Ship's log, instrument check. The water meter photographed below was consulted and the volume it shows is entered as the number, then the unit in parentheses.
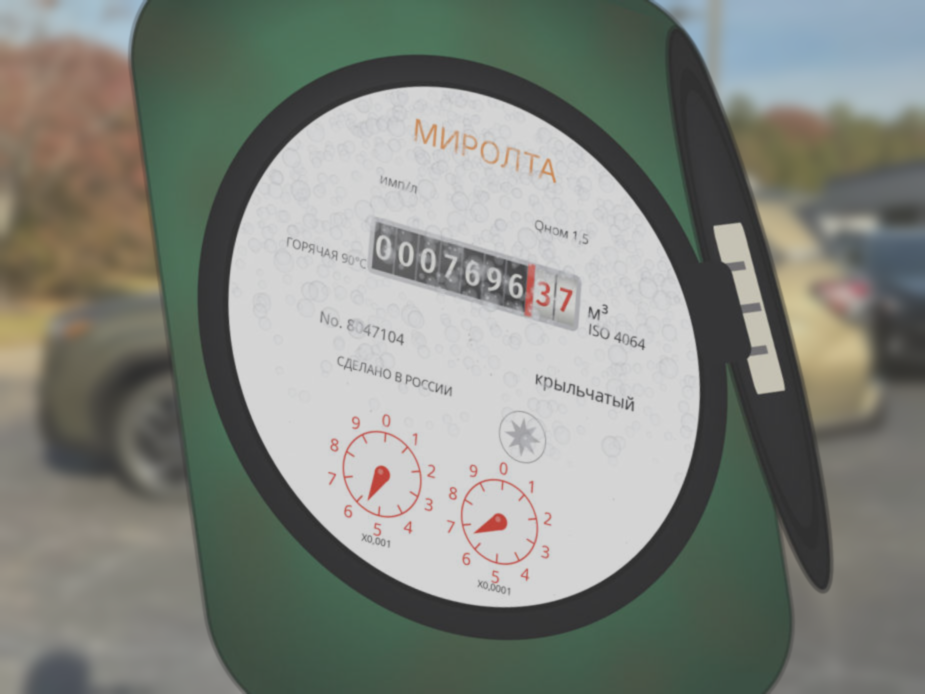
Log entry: 7696.3756 (m³)
